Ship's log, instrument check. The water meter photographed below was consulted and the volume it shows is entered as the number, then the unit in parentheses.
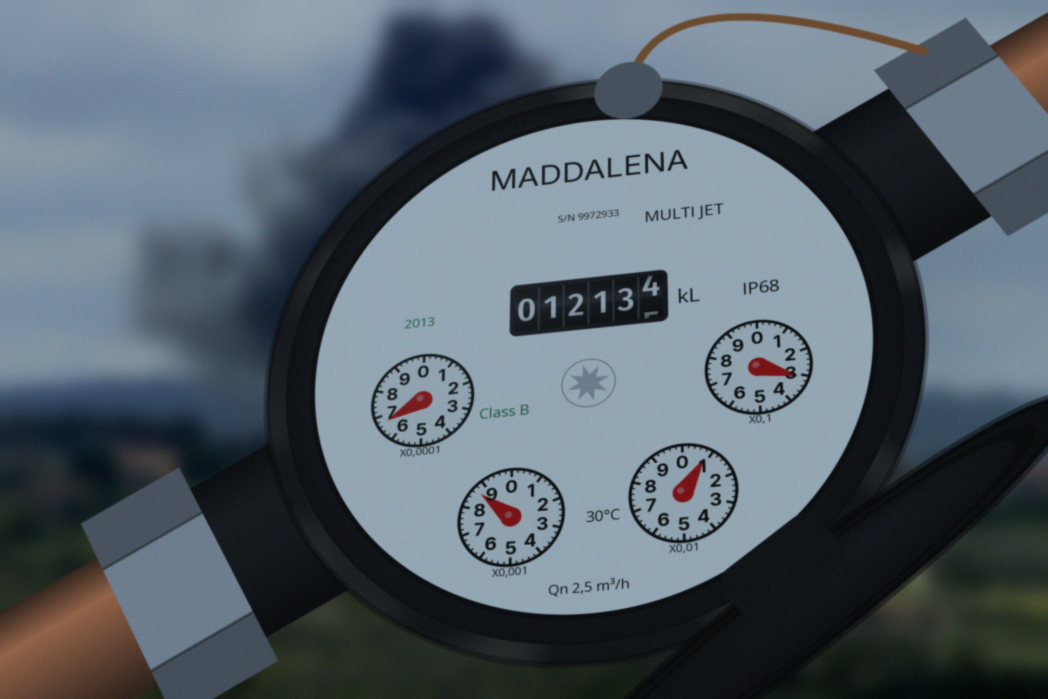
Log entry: 12134.3086 (kL)
